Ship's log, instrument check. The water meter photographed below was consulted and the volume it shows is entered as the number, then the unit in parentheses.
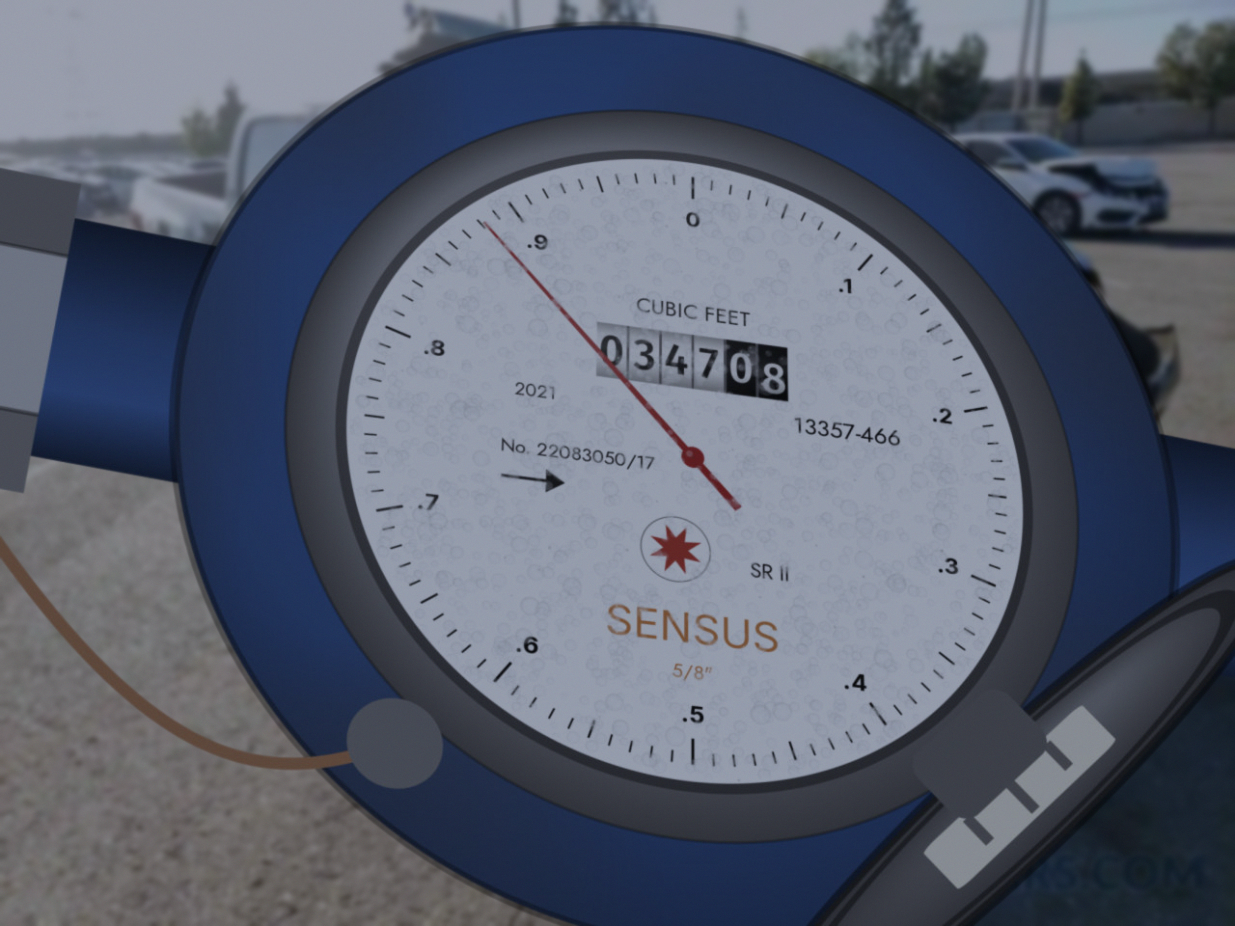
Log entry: 34707.88 (ft³)
